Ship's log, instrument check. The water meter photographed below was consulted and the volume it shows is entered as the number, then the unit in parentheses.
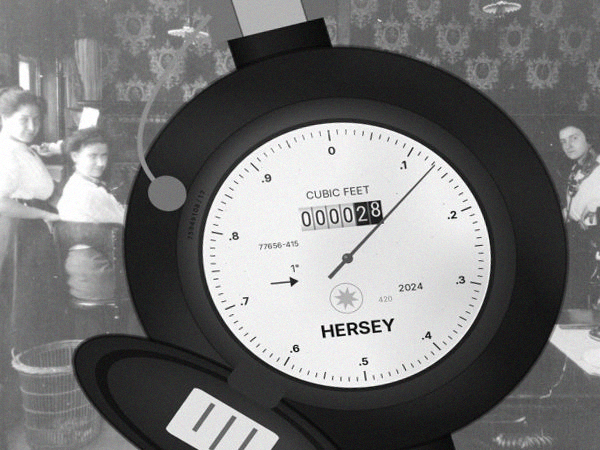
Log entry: 28.13 (ft³)
